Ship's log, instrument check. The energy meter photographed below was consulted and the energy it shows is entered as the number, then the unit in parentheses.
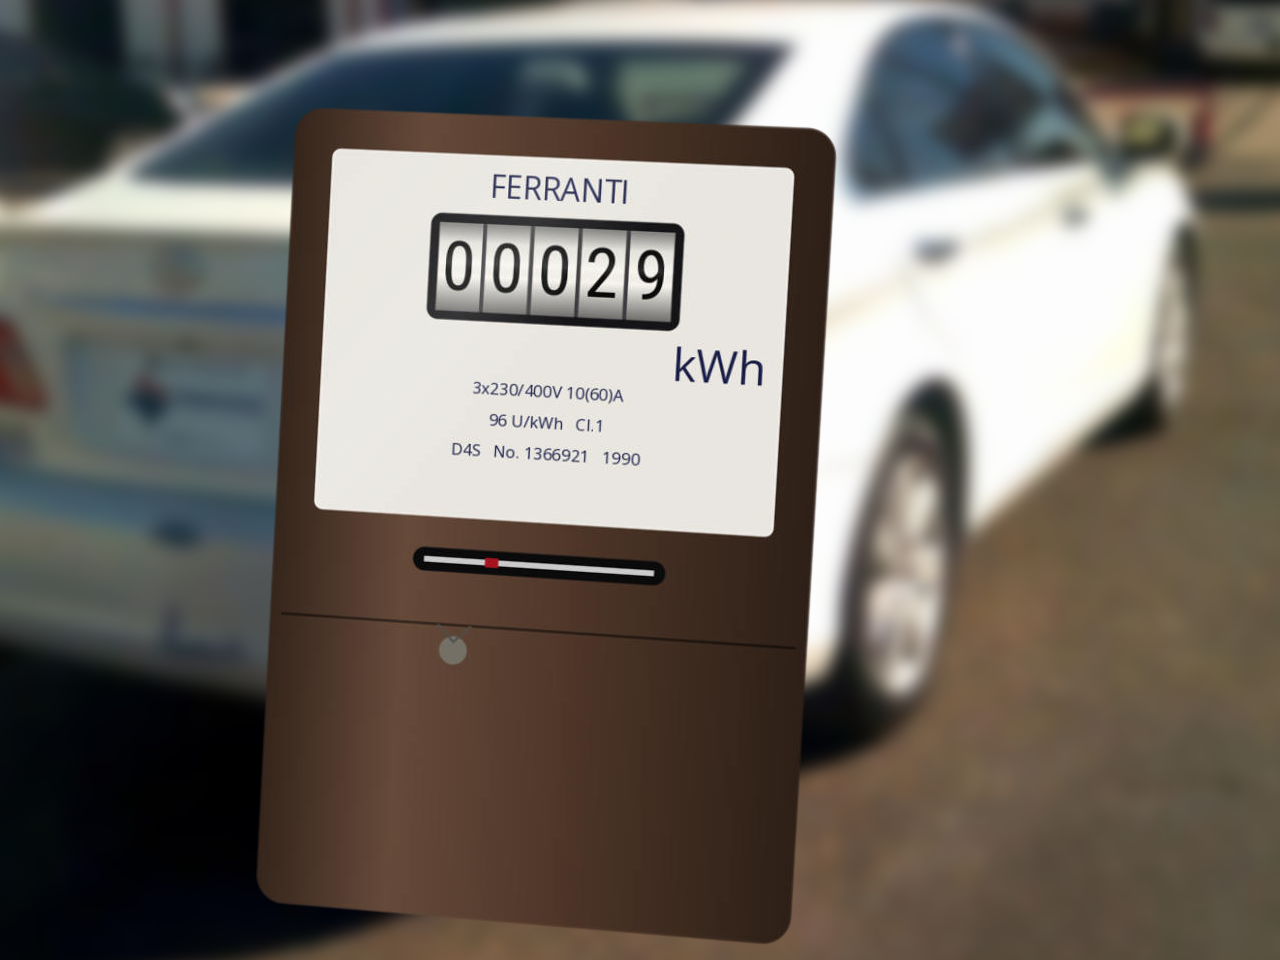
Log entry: 29 (kWh)
